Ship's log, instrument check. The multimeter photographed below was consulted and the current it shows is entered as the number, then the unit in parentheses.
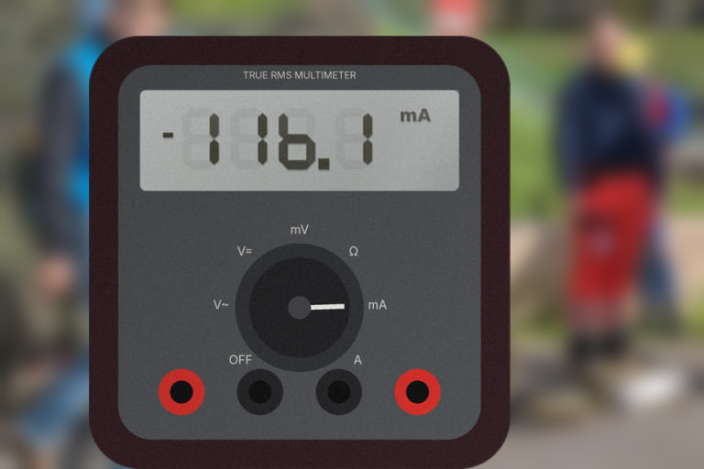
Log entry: -116.1 (mA)
